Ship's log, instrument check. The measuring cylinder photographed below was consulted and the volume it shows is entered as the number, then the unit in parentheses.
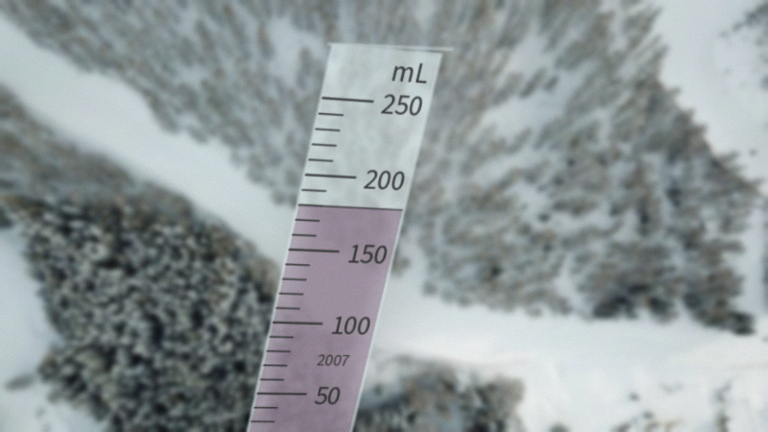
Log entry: 180 (mL)
